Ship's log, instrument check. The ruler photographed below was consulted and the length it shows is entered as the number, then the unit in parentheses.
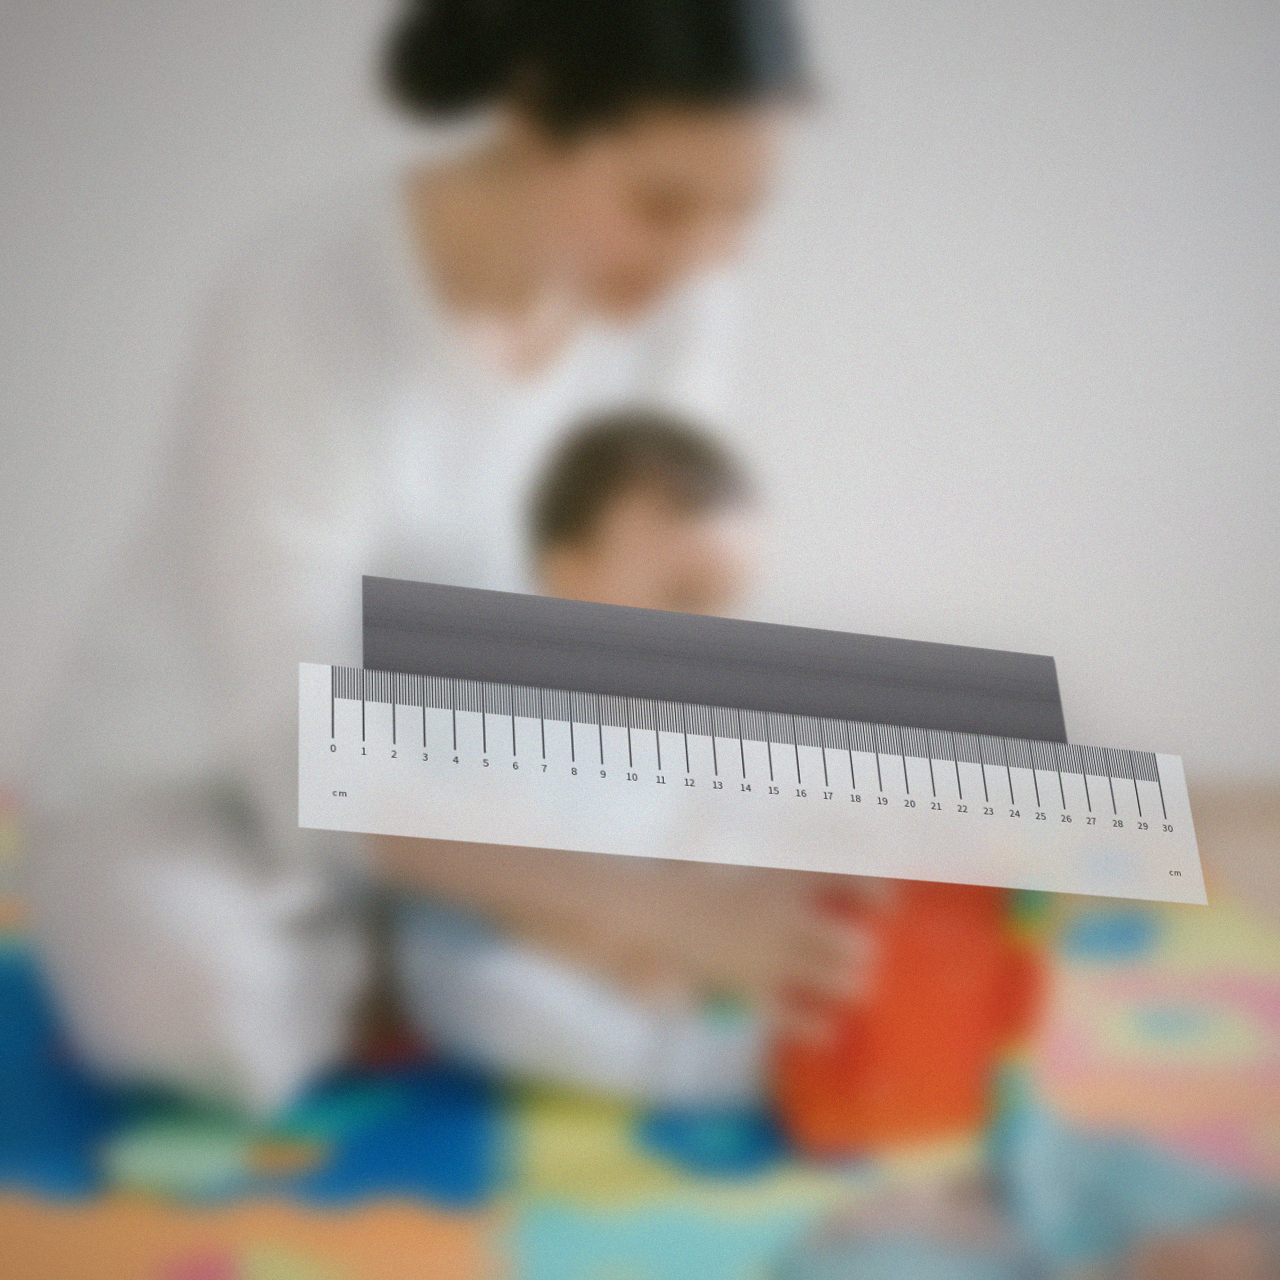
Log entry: 25.5 (cm)
